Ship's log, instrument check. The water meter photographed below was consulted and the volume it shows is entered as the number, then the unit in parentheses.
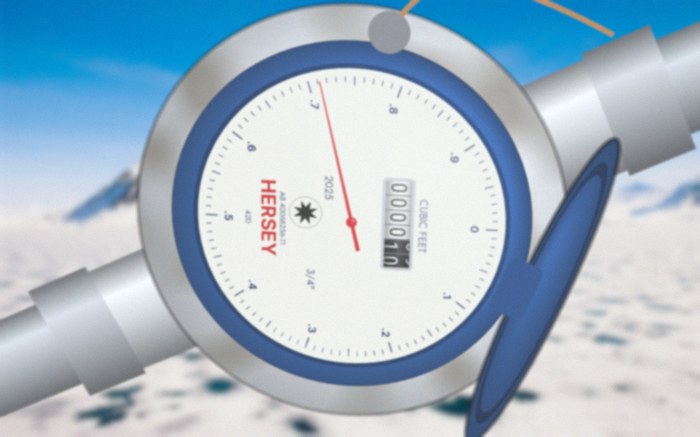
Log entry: 9.71 (ft³)
